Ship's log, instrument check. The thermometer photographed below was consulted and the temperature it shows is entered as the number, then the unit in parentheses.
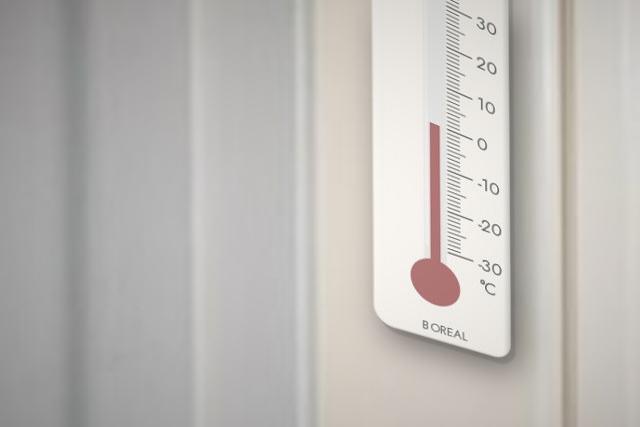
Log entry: 0 (°C)
